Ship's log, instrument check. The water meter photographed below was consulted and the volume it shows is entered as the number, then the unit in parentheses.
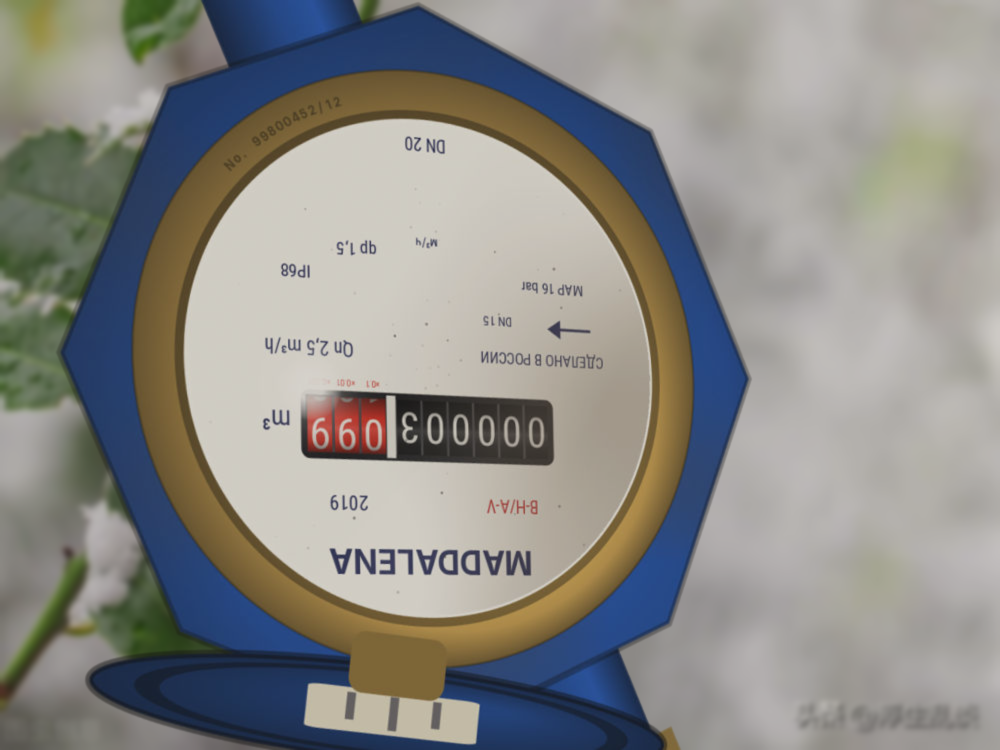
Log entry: 3.099 (m³)
